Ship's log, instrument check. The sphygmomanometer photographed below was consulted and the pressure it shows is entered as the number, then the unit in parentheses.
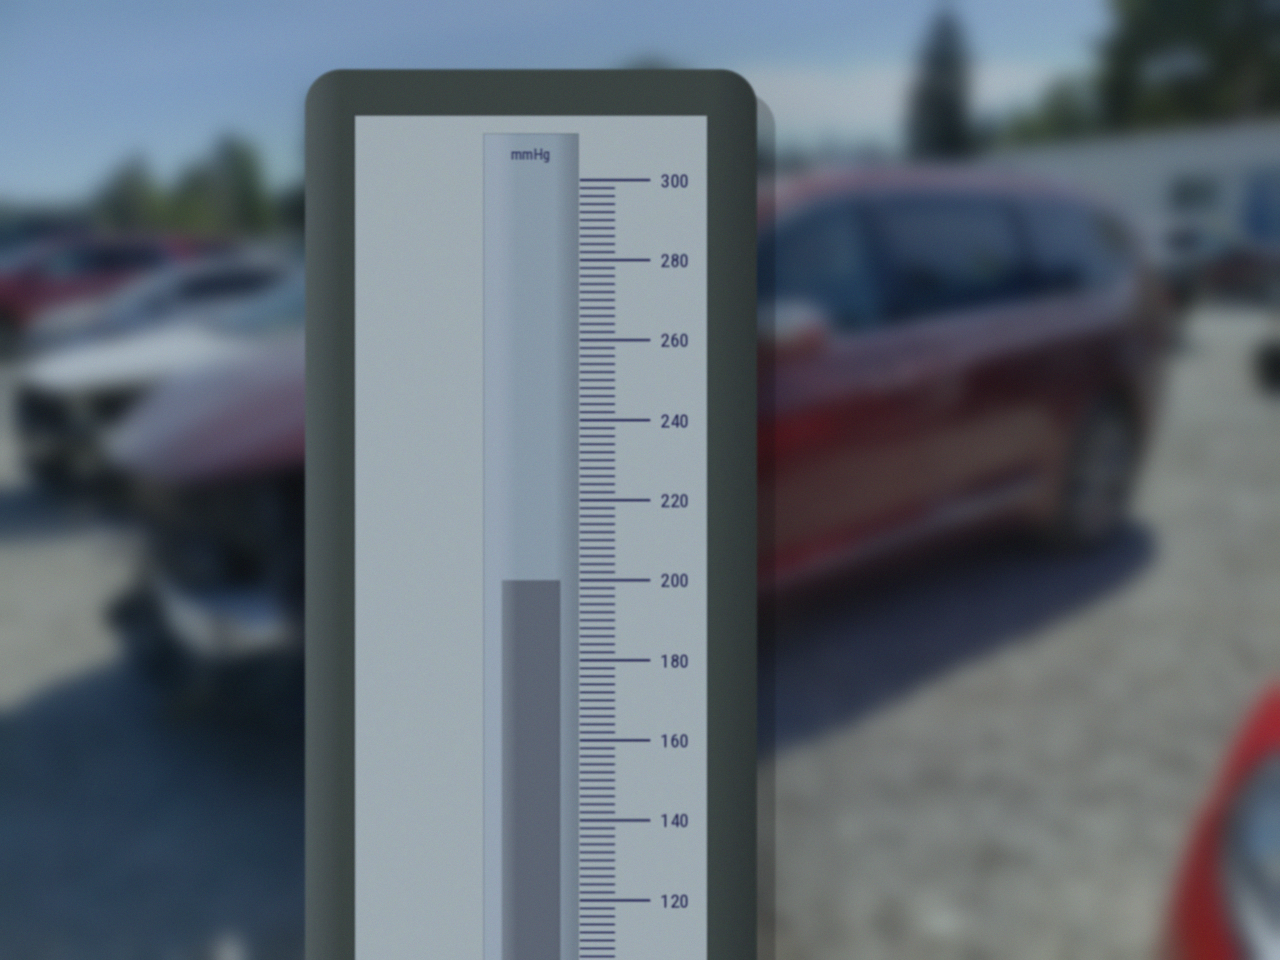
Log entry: 200 (mmHg)
